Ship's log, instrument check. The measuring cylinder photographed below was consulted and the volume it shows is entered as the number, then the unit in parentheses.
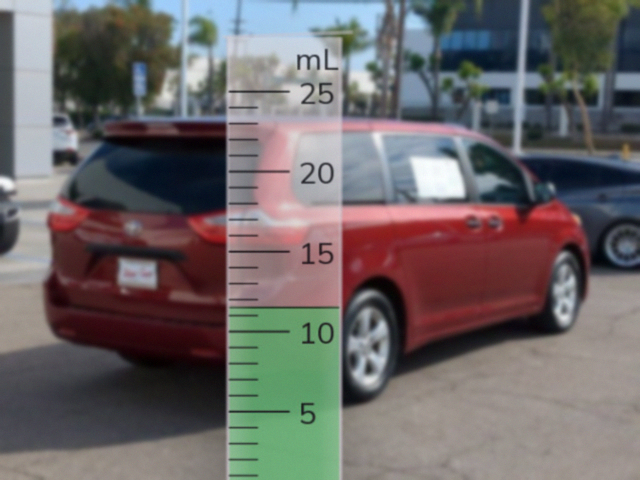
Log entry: 11.5 (mL)
